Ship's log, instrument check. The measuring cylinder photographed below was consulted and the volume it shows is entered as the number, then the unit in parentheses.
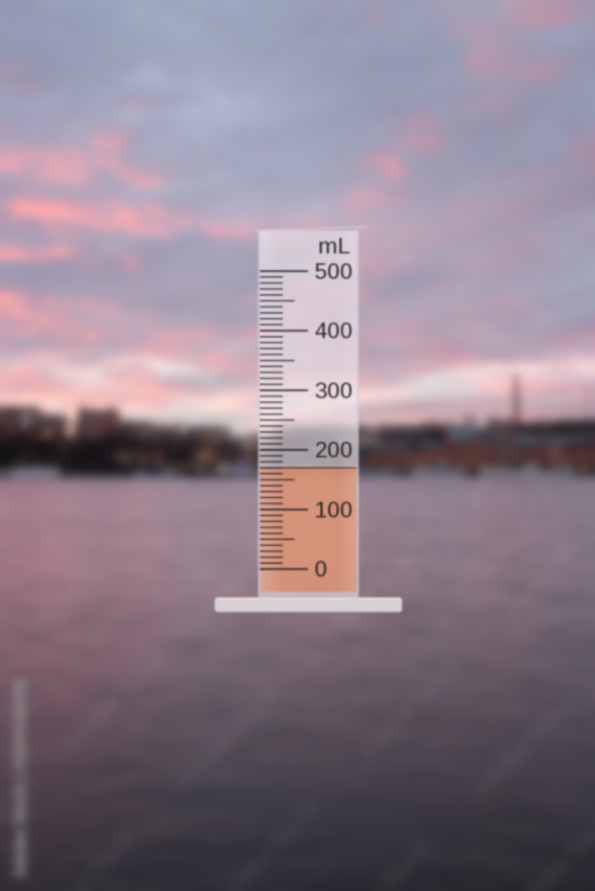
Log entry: 170 (mL)
